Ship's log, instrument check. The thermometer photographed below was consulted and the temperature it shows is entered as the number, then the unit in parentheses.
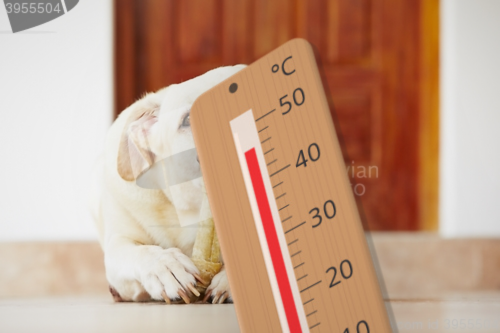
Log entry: 46 (°C)
